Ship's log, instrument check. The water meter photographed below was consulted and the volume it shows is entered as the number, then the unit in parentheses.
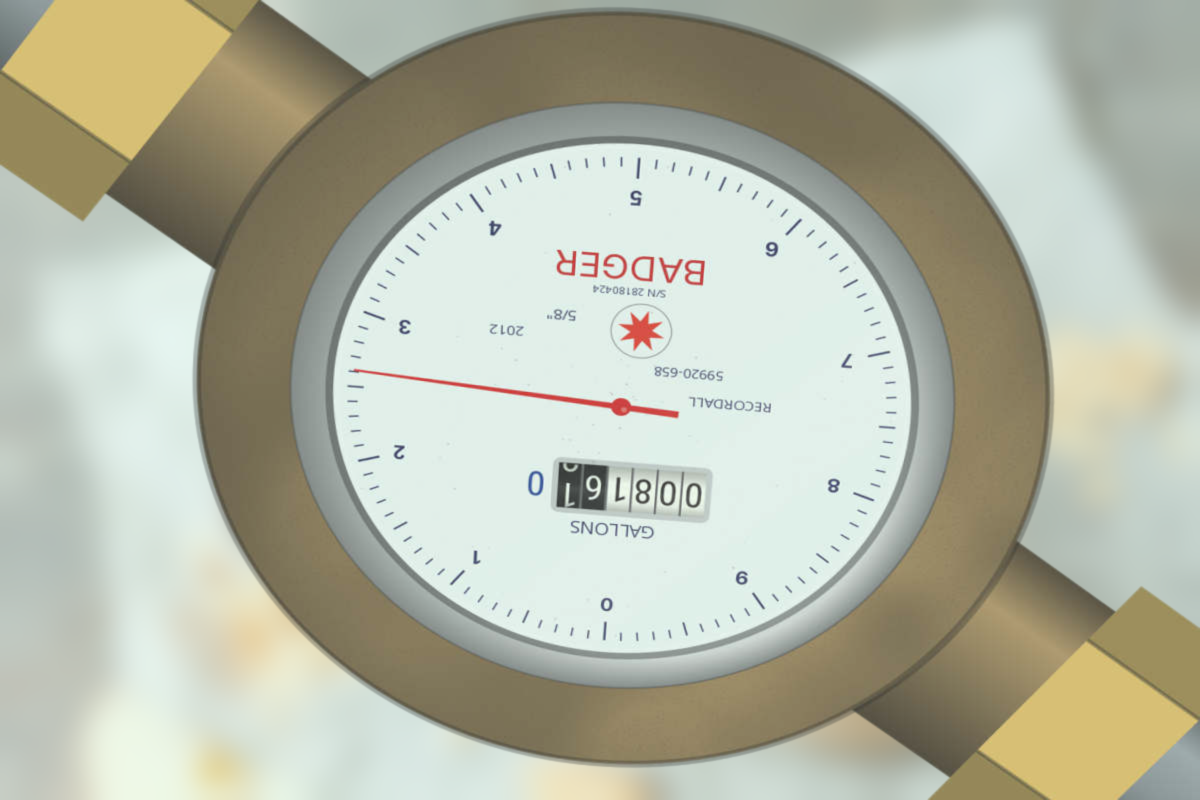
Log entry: 81612.6 (gal)
